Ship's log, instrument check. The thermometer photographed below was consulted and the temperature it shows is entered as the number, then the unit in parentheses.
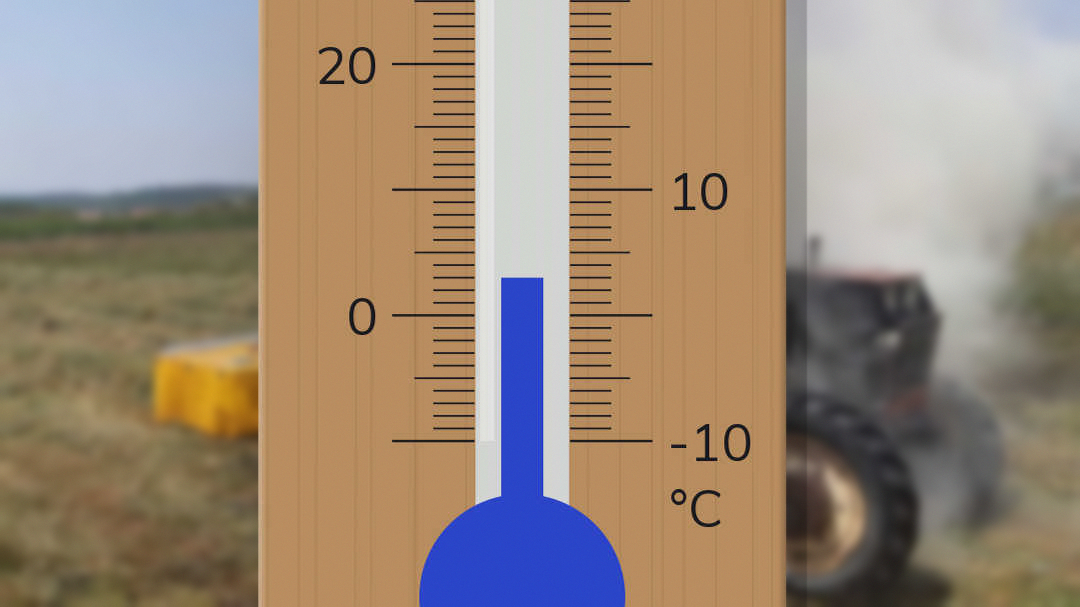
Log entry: 3 (°C)
